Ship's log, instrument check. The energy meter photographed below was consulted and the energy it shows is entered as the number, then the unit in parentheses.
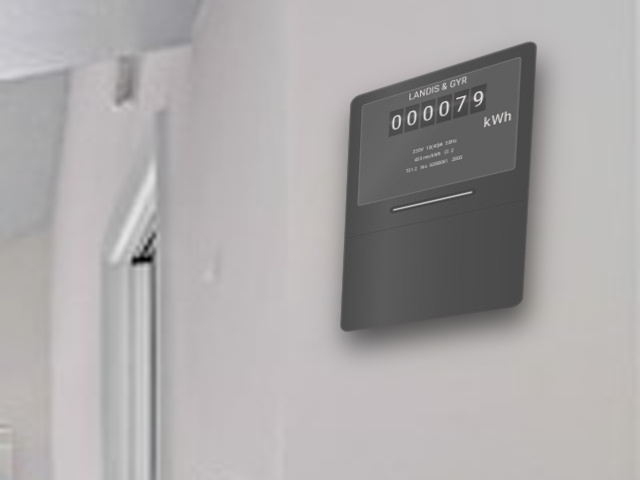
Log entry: 79 (kWh)
